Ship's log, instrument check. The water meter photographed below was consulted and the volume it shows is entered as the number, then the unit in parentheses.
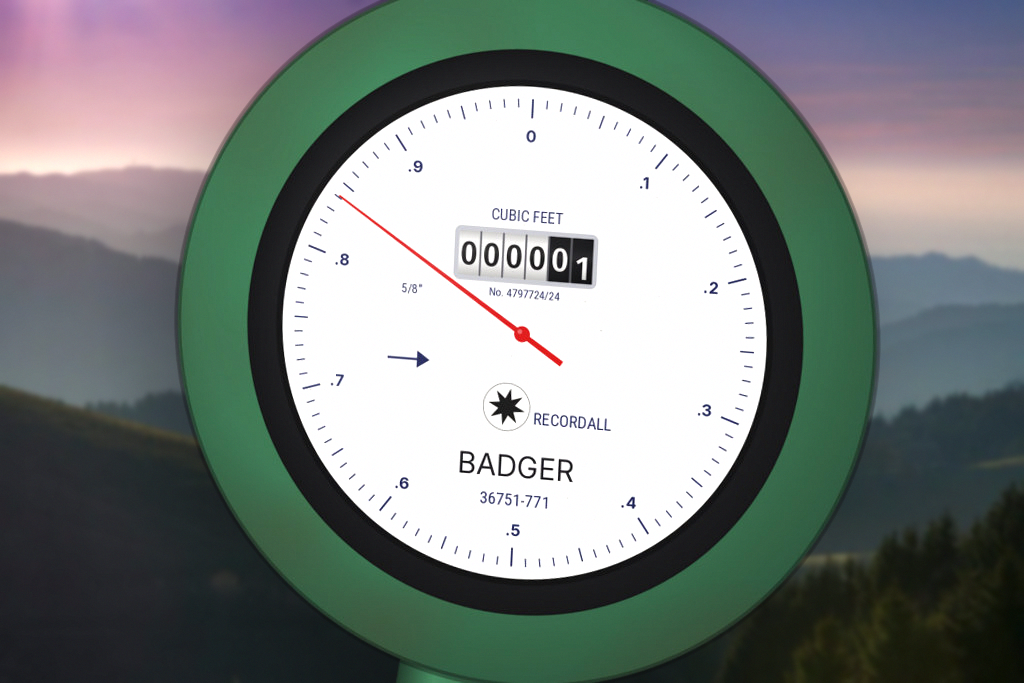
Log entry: 0.84 (ft³)
